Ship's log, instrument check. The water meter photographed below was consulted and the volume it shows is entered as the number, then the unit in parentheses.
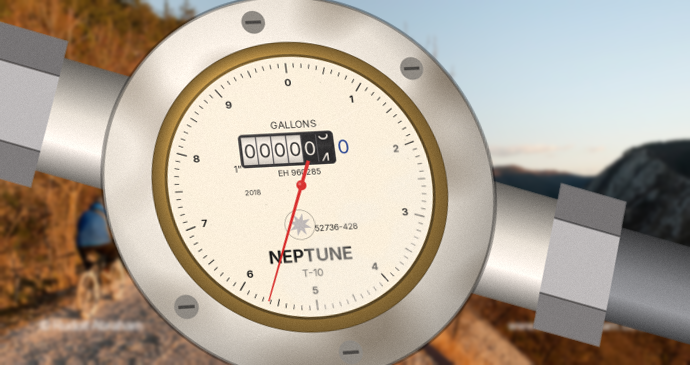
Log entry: 35.6 (gal)
